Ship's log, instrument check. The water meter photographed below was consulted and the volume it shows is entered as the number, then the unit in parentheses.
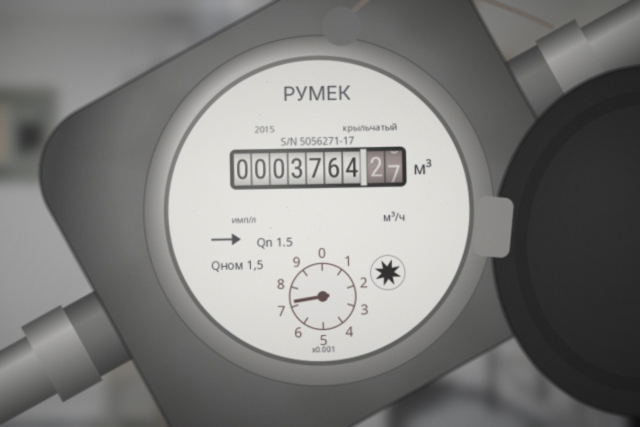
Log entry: 3764.267 (m³)
